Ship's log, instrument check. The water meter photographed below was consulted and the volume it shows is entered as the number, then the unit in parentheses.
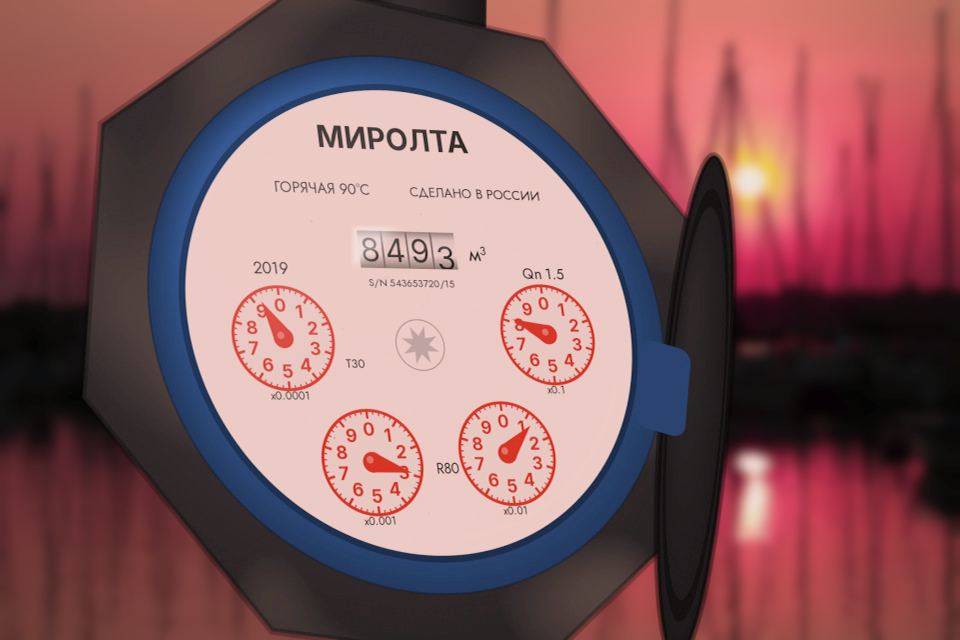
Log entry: 8492.8129 (m³)
